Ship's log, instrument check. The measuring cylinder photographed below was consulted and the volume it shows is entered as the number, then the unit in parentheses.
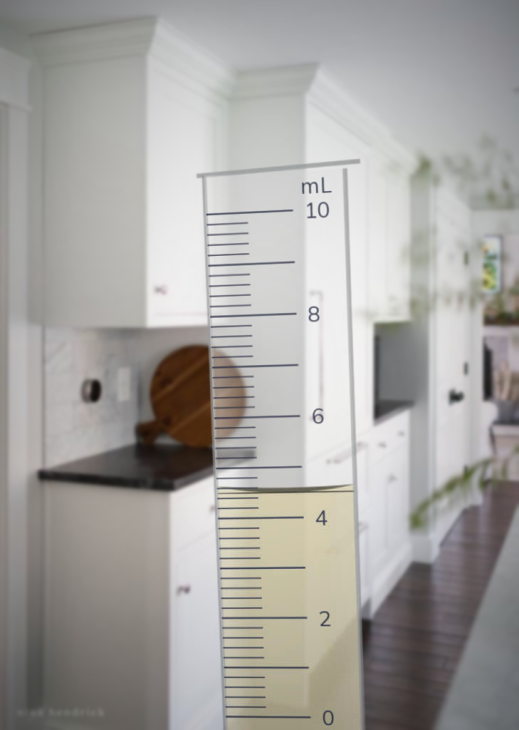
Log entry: 4.5 (mL)
